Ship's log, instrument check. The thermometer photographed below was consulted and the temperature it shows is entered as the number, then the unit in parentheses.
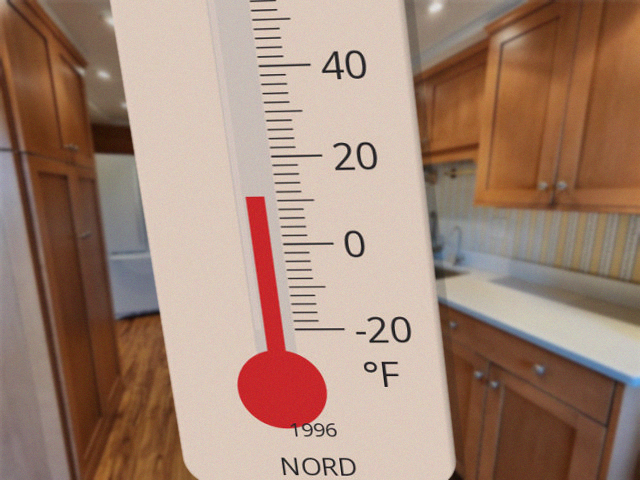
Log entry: 11 (°F)
